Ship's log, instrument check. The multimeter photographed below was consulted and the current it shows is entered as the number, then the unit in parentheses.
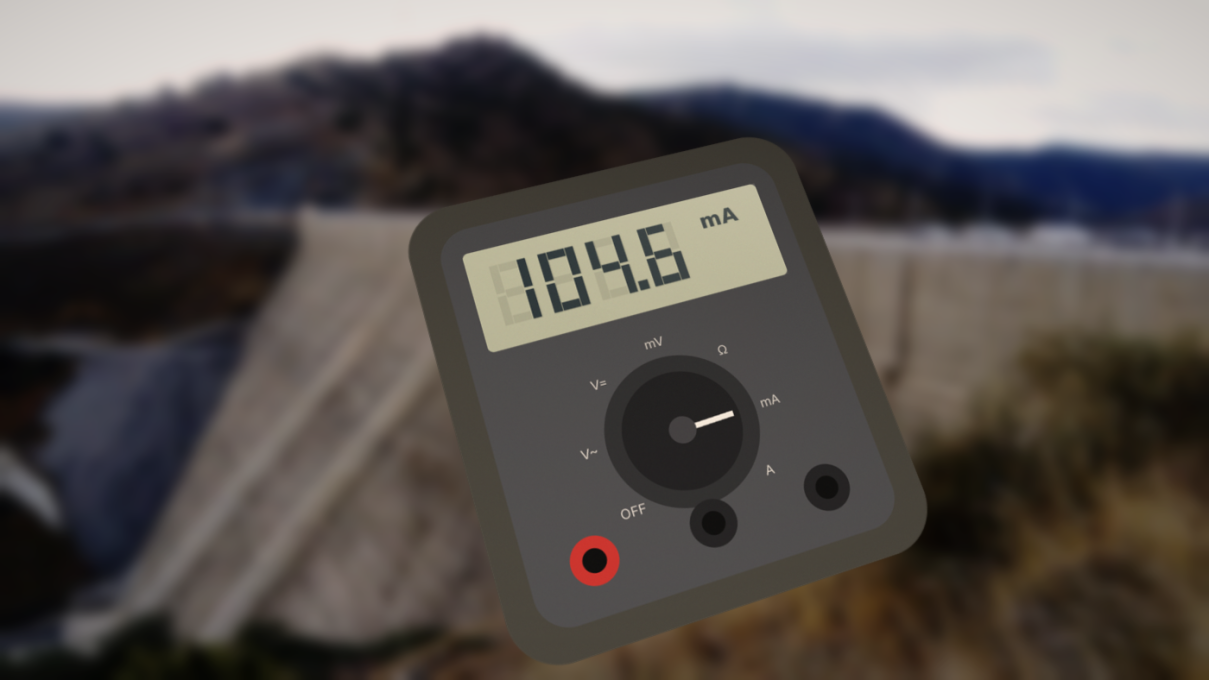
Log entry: 104.6 (mA)
